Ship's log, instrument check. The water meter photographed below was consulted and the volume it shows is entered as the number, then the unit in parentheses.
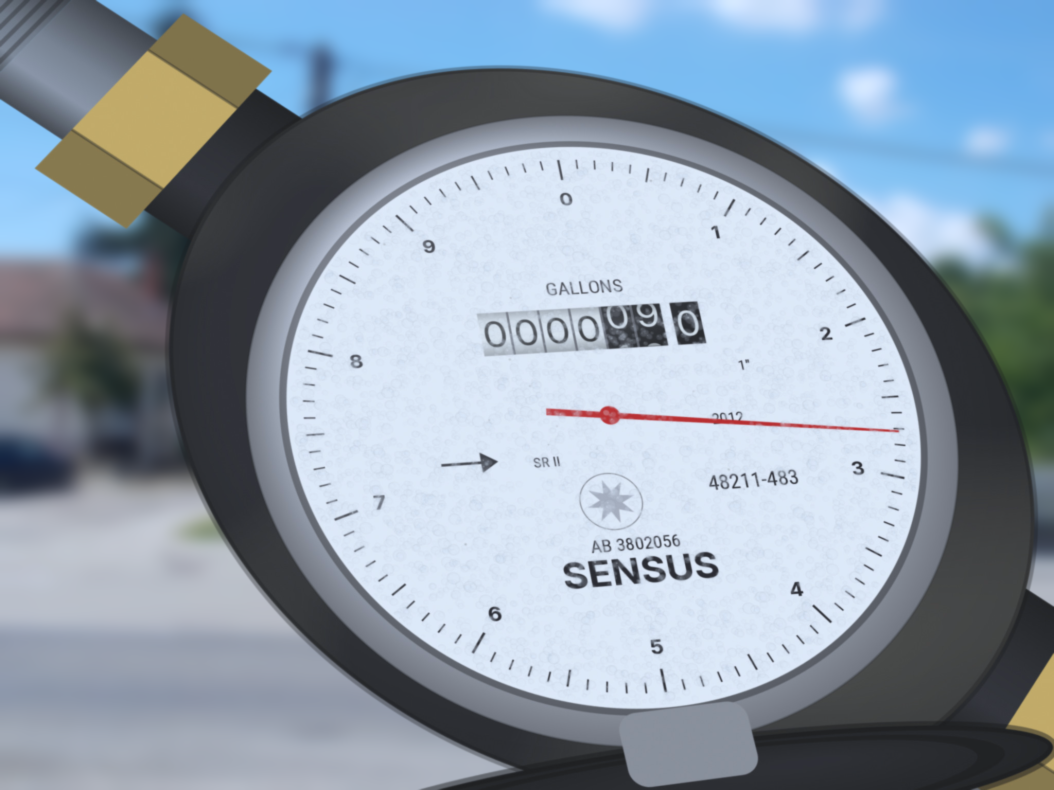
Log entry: 92.7 (gal)
